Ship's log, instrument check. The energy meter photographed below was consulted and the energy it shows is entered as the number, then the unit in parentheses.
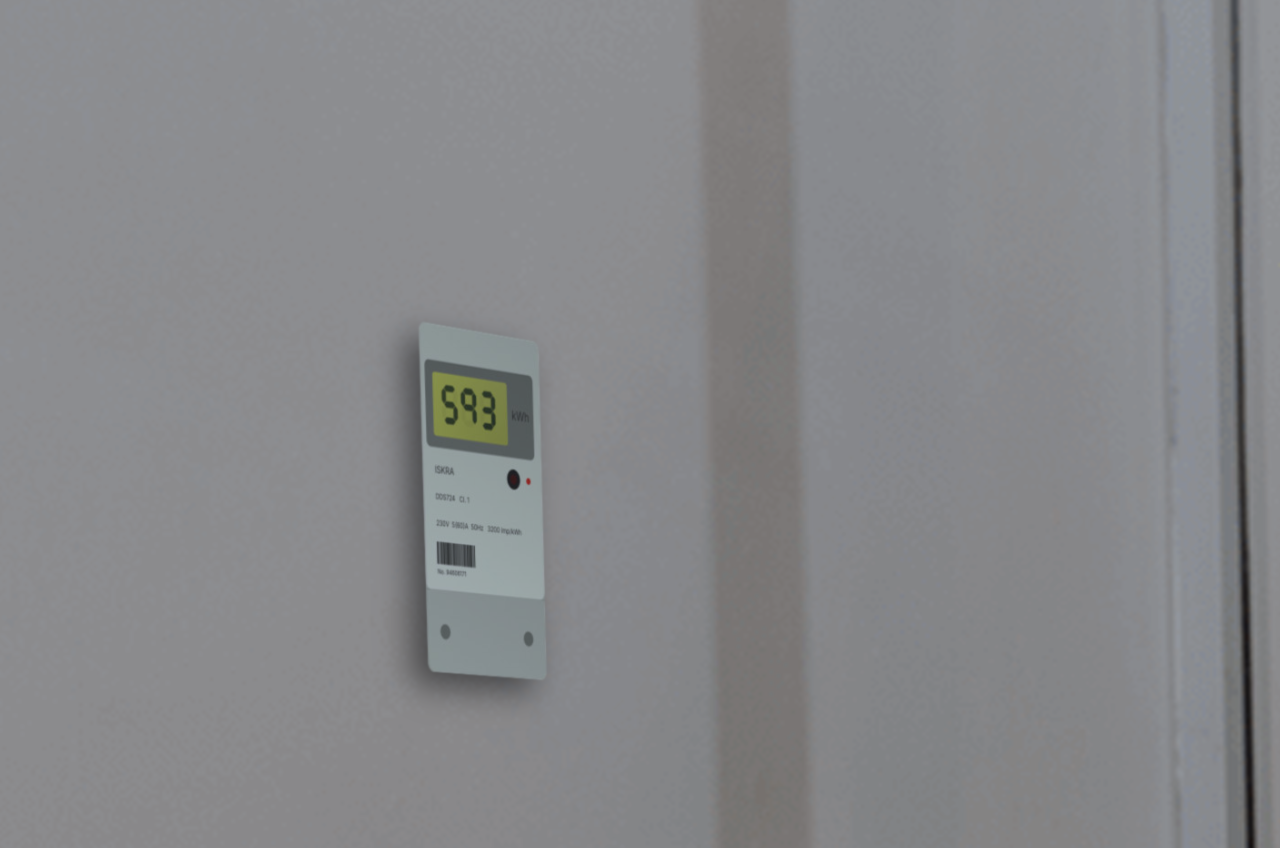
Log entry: 593 (kWh)
